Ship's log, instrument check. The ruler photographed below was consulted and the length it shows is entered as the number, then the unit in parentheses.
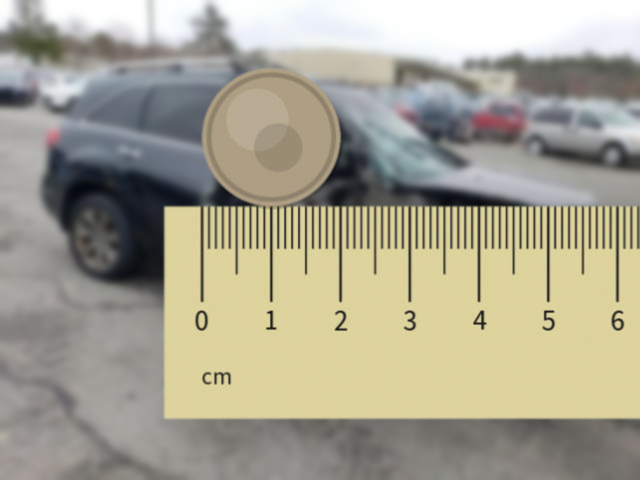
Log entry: 2 (cm)
